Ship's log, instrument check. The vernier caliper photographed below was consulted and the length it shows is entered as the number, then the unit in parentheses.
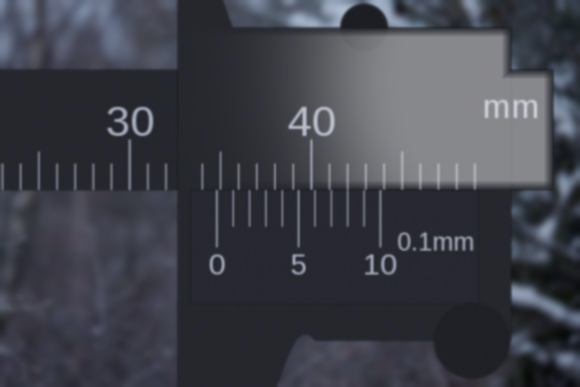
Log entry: 34.8 (mm)
